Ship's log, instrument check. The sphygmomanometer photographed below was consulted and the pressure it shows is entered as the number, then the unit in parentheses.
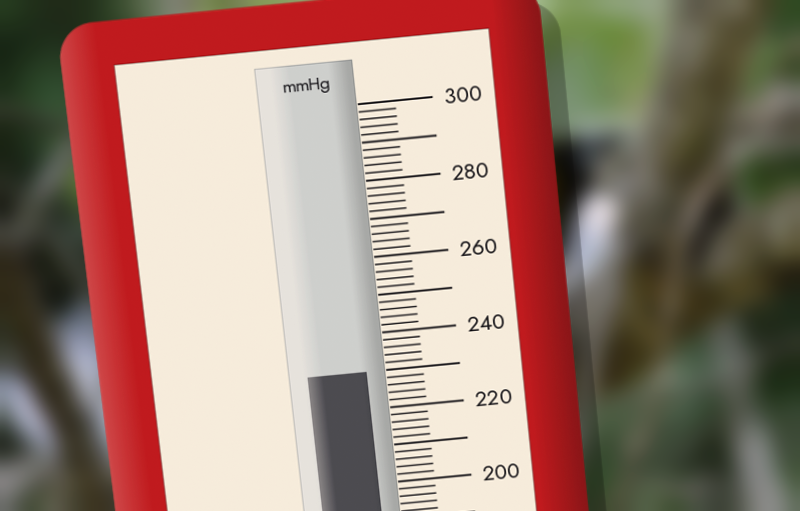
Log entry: 230 (mmHg)
